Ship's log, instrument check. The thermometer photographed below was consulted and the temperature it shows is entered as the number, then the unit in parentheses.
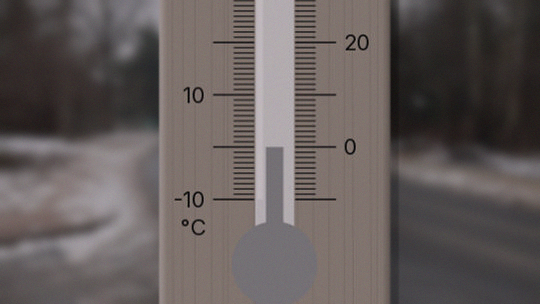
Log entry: 0 (°C)
